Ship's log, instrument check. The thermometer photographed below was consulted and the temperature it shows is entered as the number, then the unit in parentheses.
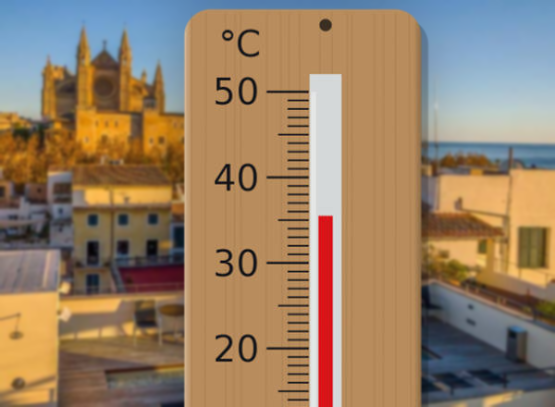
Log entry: 35.5 (°C)
